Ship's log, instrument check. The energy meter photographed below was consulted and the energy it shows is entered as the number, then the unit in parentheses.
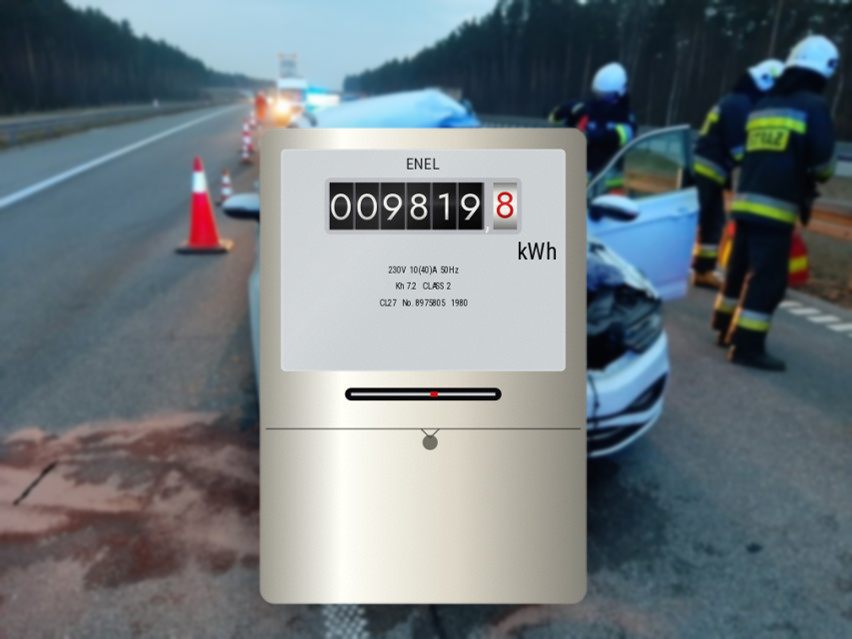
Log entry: 9819.8 (kWh)
